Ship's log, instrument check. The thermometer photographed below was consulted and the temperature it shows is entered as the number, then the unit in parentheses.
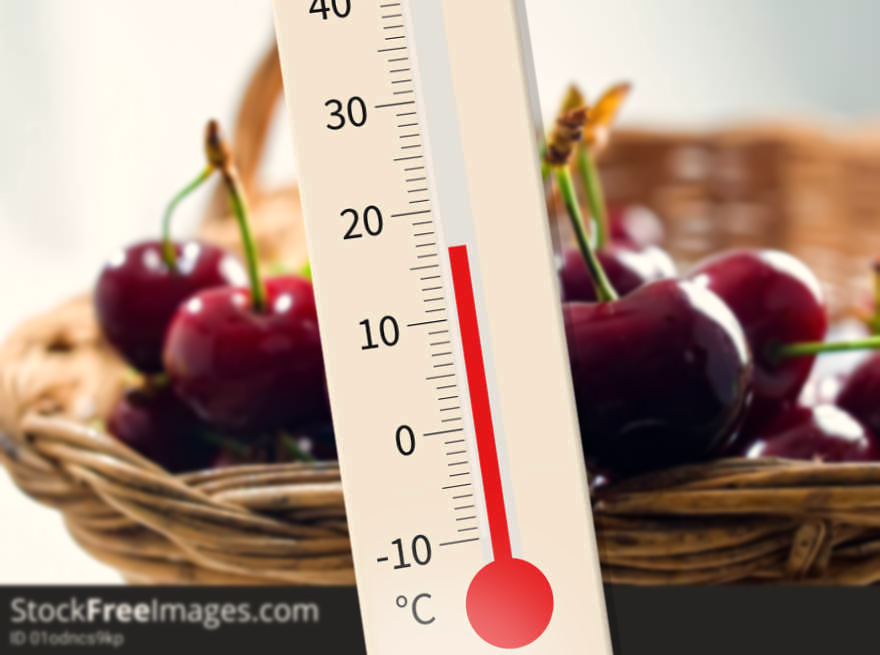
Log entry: 16.5 (°C)
